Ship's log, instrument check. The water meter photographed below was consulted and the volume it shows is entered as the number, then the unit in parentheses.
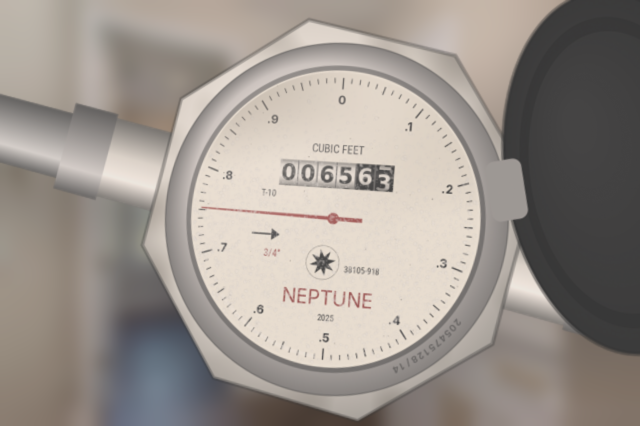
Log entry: 6562.75 (ft³)
